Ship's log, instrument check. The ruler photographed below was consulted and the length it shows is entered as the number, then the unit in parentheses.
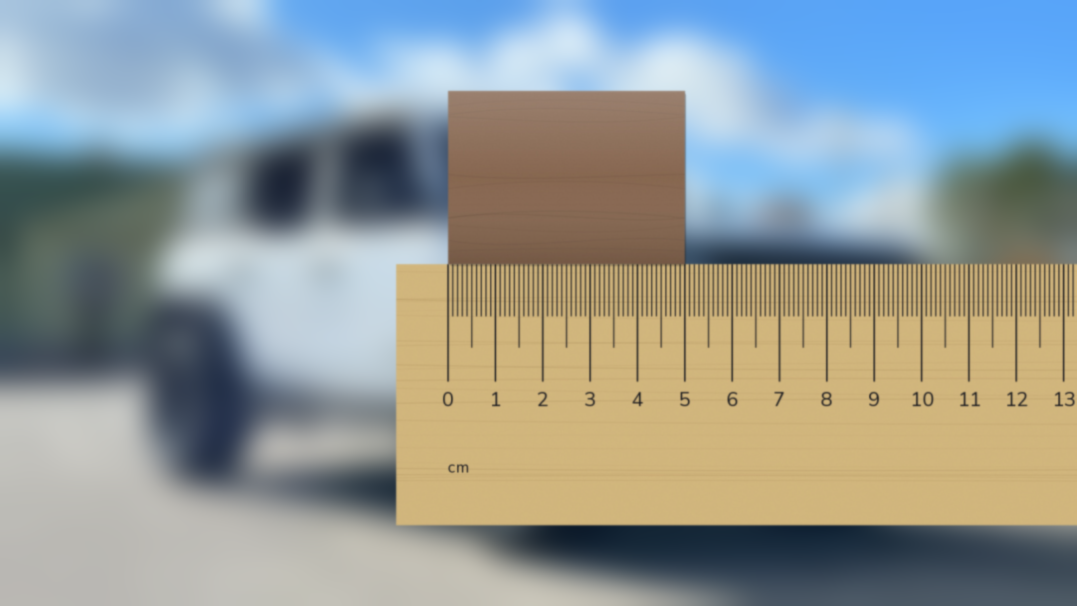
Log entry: 5 (cm)
